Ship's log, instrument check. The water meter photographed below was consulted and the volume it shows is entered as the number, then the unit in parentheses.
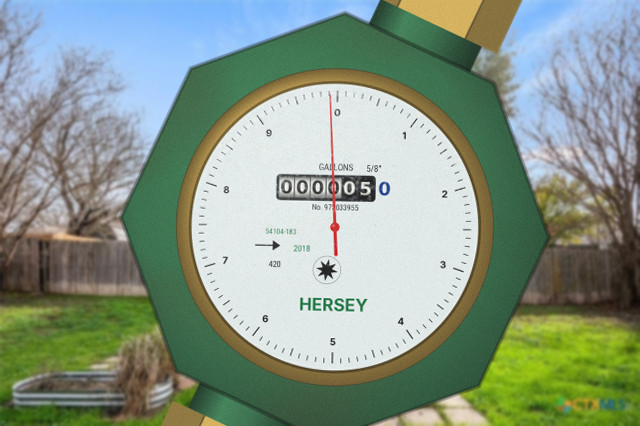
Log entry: 49.9 (gal)
